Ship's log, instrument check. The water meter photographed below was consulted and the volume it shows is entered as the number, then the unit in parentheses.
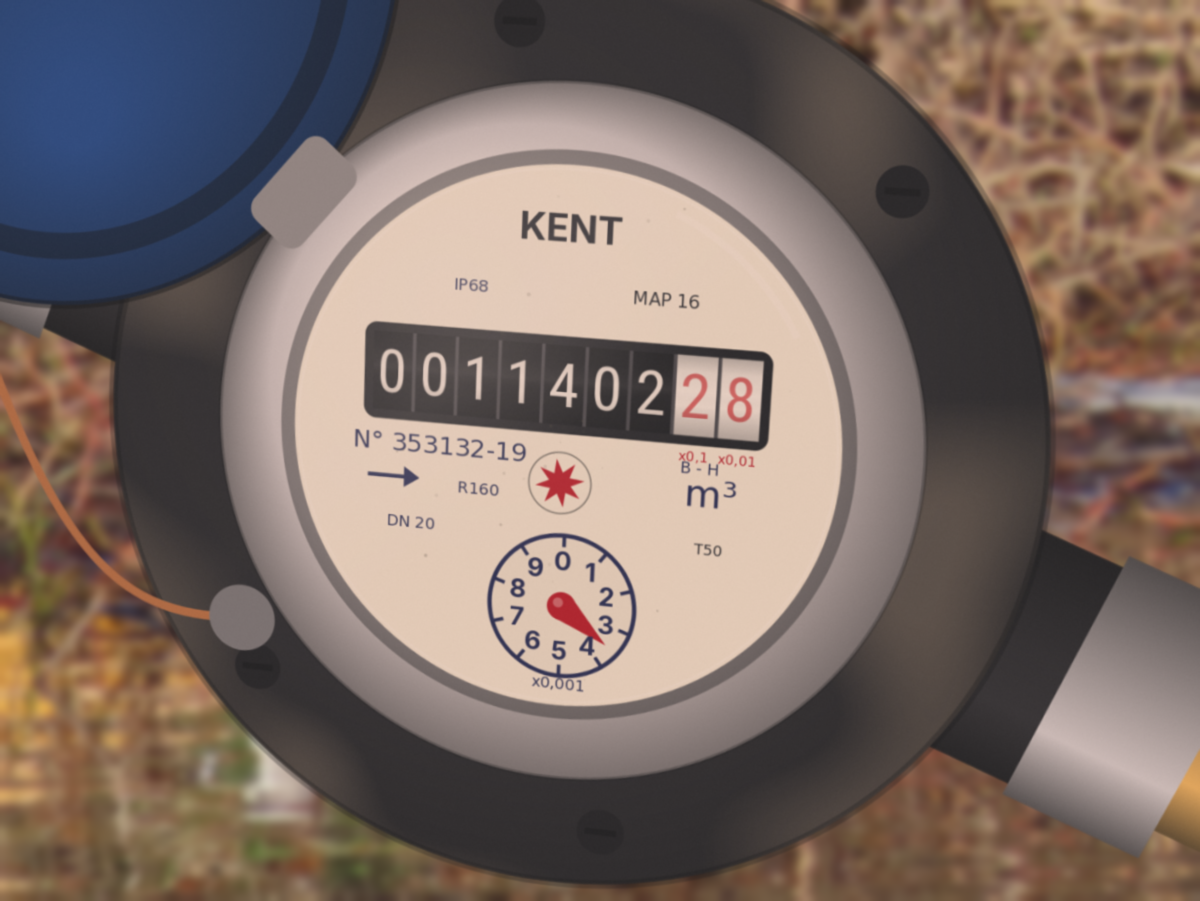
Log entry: 11402.283 (m³)
